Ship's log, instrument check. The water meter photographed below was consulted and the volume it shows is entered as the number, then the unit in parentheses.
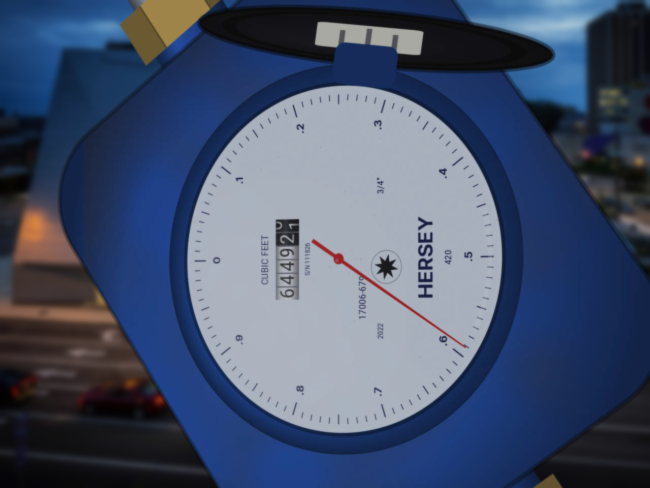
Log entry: 644920.59 (ft³)
